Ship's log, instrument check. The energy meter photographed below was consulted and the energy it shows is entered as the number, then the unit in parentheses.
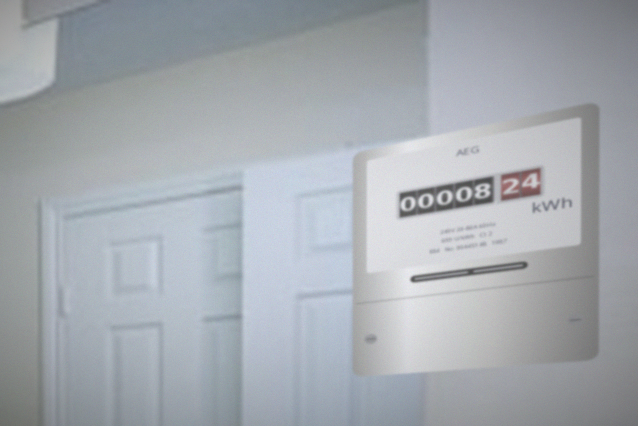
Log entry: 8.24 (kWh)
